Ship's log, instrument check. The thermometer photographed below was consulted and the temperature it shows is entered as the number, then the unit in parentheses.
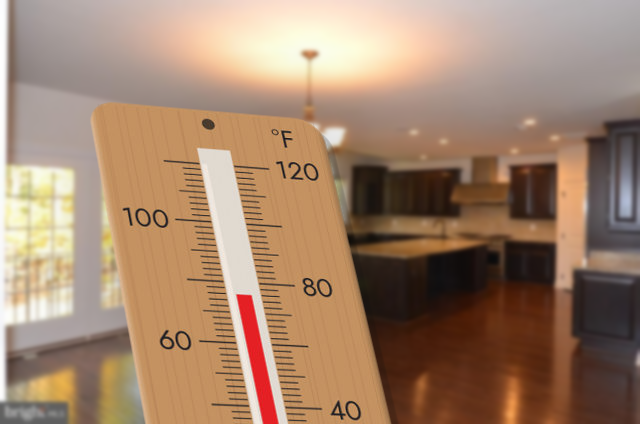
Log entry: 76 (°F)
